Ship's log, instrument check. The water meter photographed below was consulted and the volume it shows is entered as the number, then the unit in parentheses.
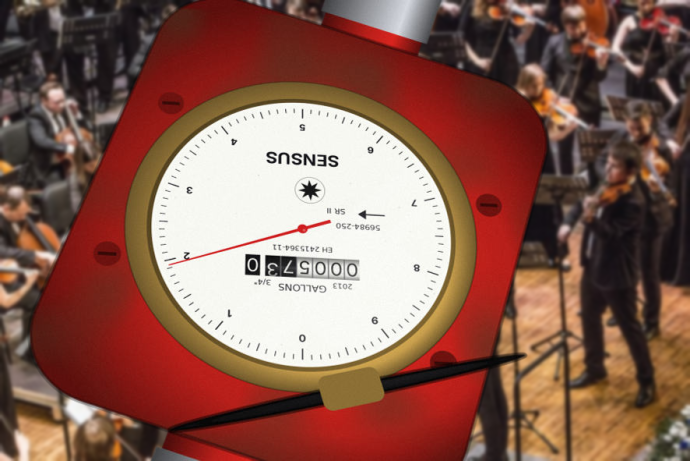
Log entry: 5731.9 (gal)
